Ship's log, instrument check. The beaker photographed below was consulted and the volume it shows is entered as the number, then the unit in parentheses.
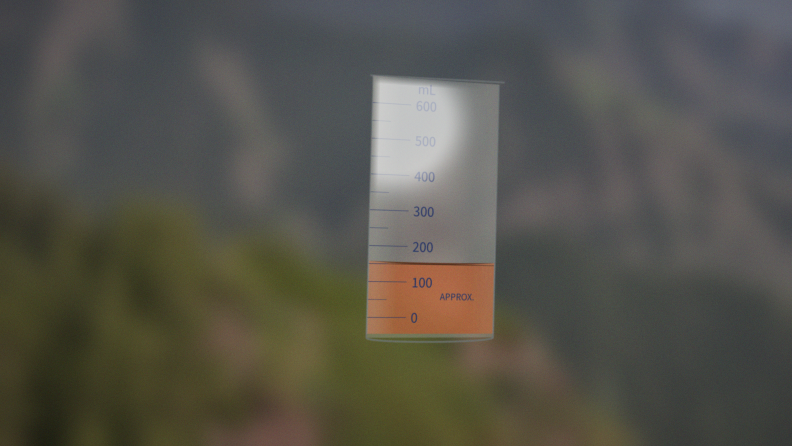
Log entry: 150 (mL)
